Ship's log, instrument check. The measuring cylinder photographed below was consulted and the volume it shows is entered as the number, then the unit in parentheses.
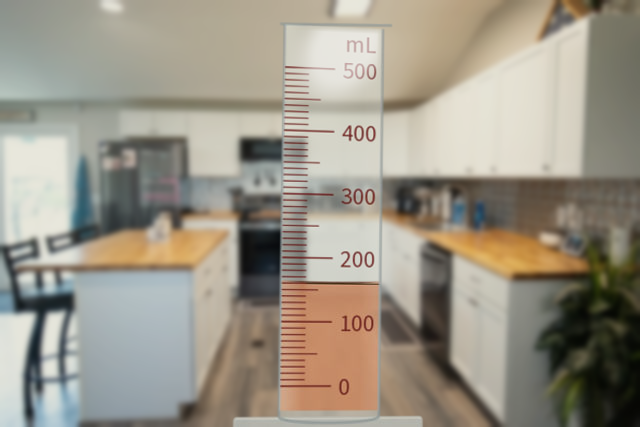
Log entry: 160 (mL)
